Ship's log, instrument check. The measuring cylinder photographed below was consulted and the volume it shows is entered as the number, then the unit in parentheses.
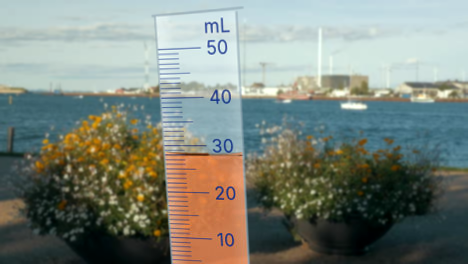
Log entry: 28 (mL)
